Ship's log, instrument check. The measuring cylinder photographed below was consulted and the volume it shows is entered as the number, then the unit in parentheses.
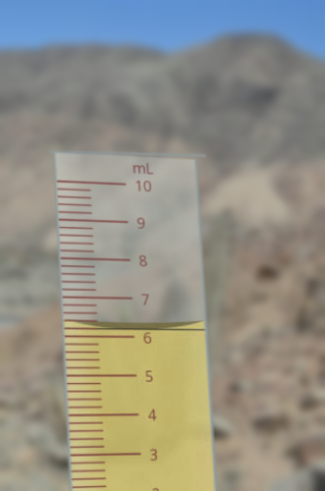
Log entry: 6.2 (mL)
